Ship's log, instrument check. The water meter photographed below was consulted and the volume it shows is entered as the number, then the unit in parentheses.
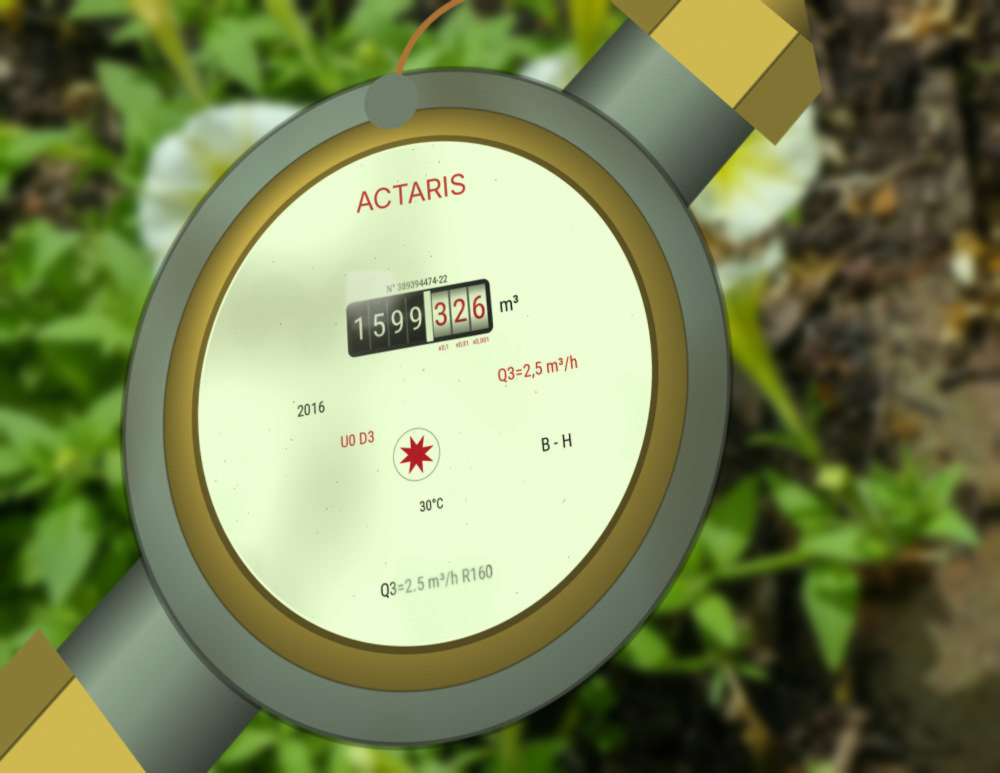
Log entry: 1599.326 (m³)
